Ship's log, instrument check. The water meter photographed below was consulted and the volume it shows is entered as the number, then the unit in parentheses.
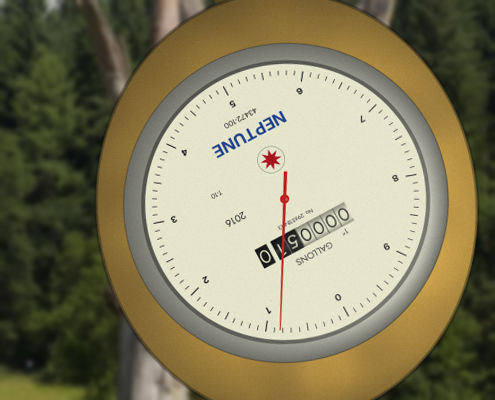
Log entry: 510.8 (gal)
